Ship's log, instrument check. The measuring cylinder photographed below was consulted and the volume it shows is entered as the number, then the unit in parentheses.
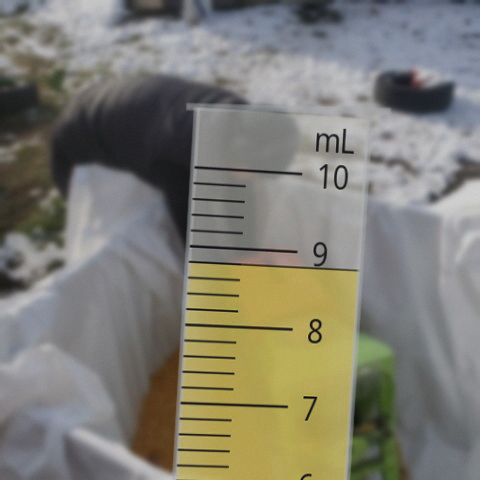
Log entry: 8.8 (mL)
